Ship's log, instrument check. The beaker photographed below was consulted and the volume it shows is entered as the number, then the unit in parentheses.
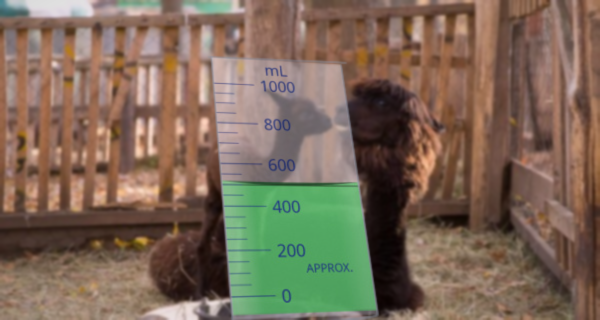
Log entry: 500 (mL)
